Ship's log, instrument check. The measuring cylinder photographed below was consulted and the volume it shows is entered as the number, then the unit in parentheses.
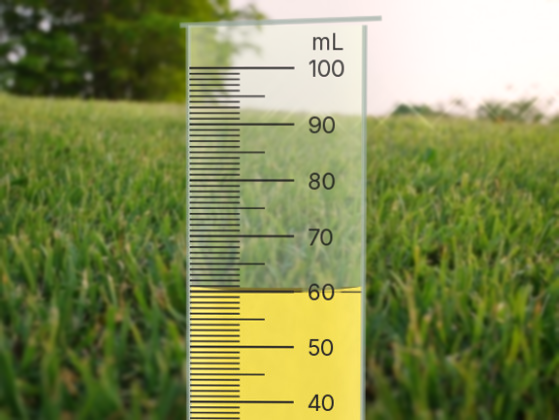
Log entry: 60 (mL)
